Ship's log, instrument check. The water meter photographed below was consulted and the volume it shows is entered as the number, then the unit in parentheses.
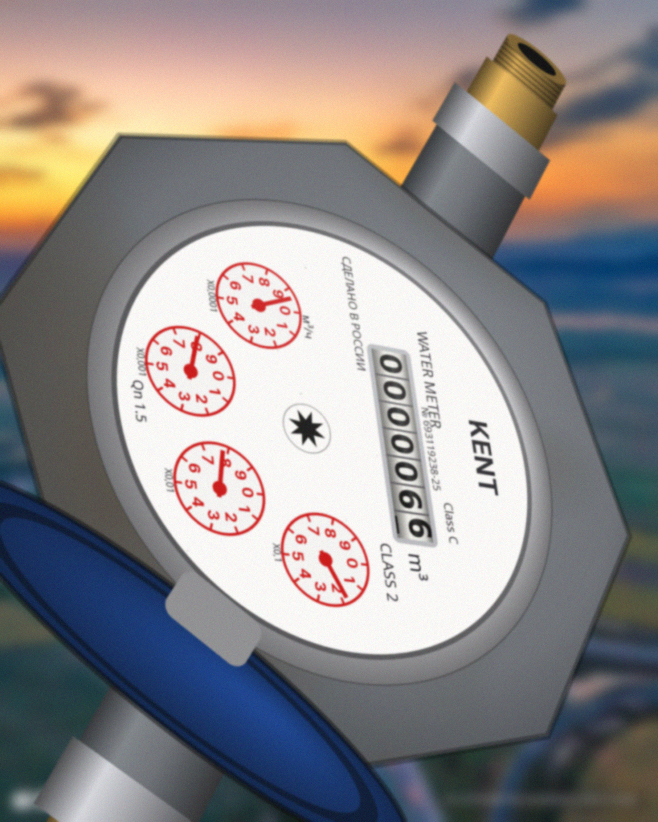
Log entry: 66.1779 (m³)
